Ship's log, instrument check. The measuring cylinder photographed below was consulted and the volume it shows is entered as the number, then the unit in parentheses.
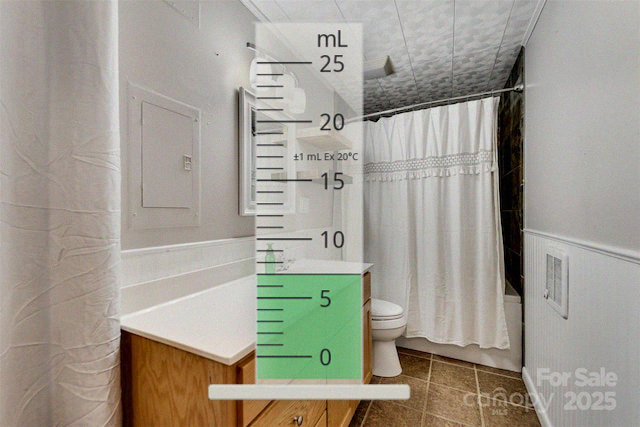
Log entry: 7 (mL)
